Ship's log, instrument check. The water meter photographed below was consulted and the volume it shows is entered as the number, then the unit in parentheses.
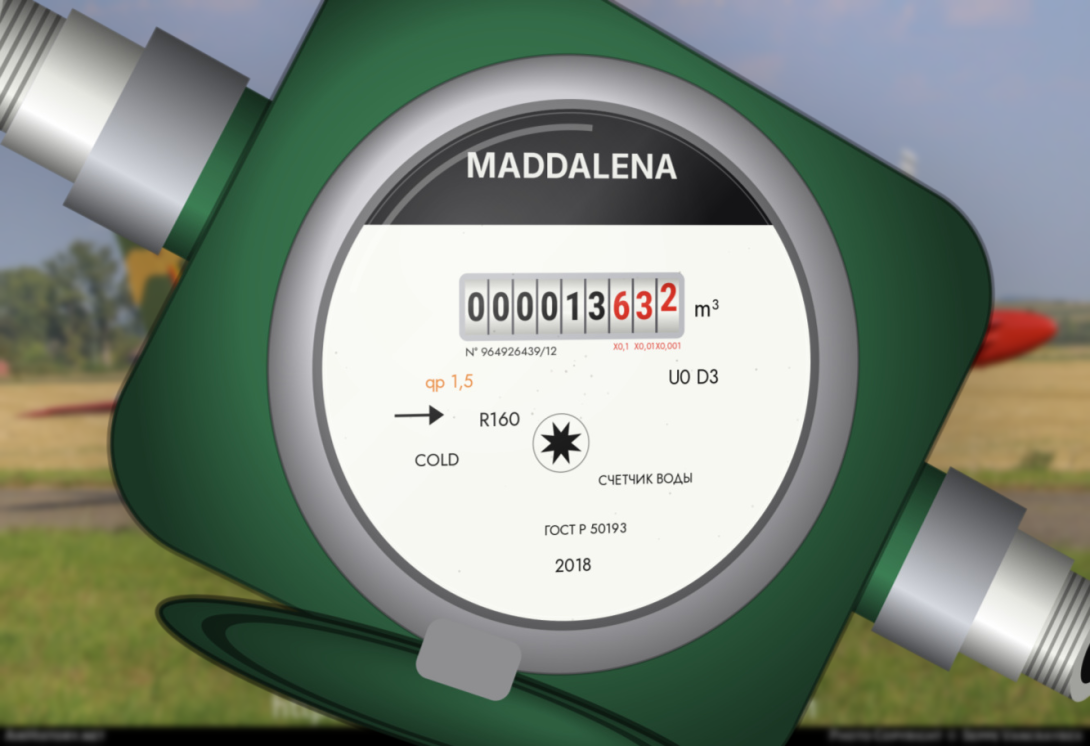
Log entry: 13.632 (m³)
